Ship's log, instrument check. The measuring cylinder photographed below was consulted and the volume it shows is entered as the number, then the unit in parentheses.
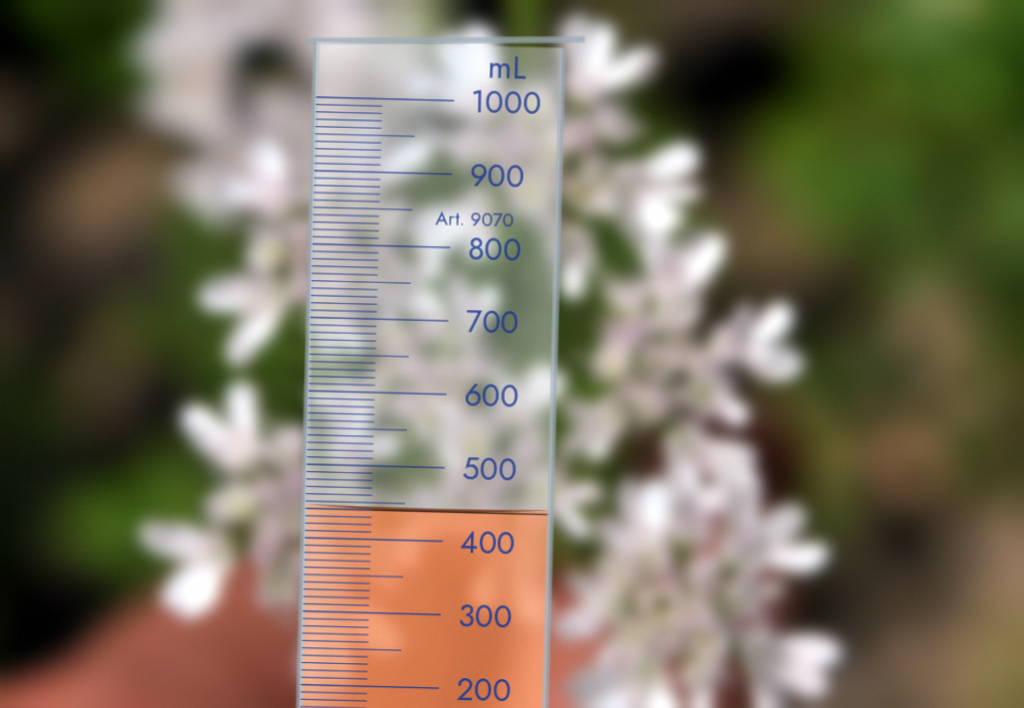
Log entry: 440 (mL)
